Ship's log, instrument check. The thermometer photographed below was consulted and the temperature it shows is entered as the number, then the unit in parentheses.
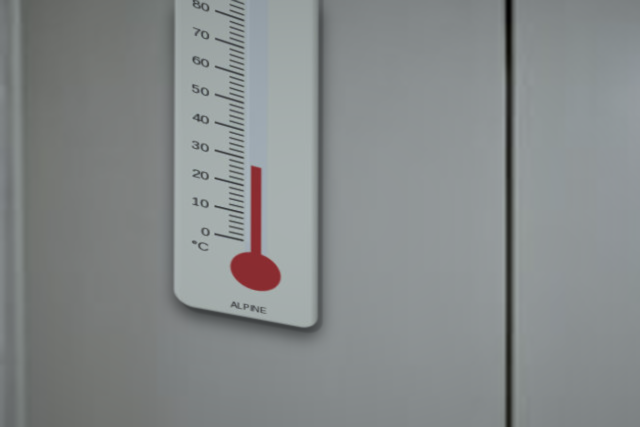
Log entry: 28 (°C)
